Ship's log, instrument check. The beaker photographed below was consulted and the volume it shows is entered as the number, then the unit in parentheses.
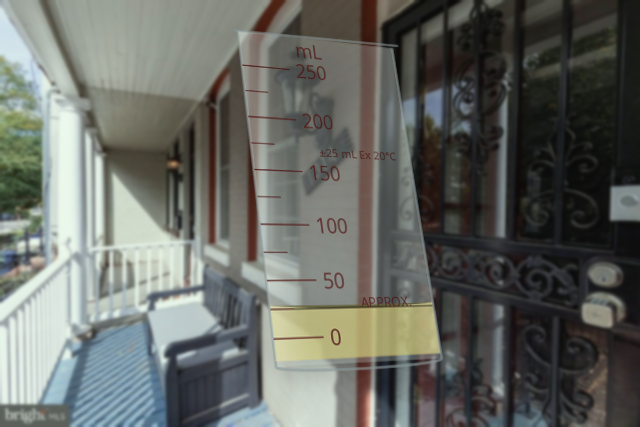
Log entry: 25 (mL)
